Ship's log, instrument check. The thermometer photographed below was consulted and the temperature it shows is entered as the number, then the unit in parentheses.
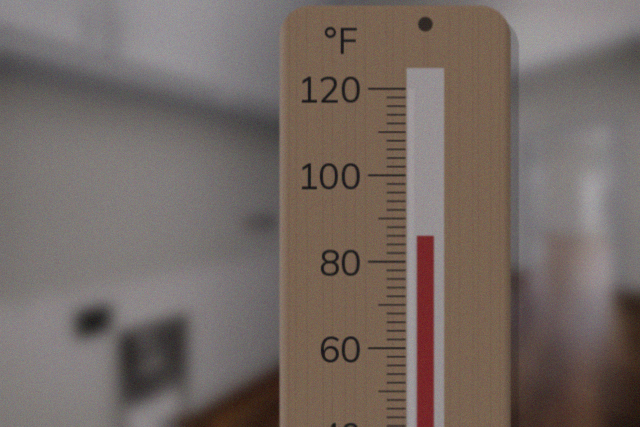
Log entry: 86 (°F)
